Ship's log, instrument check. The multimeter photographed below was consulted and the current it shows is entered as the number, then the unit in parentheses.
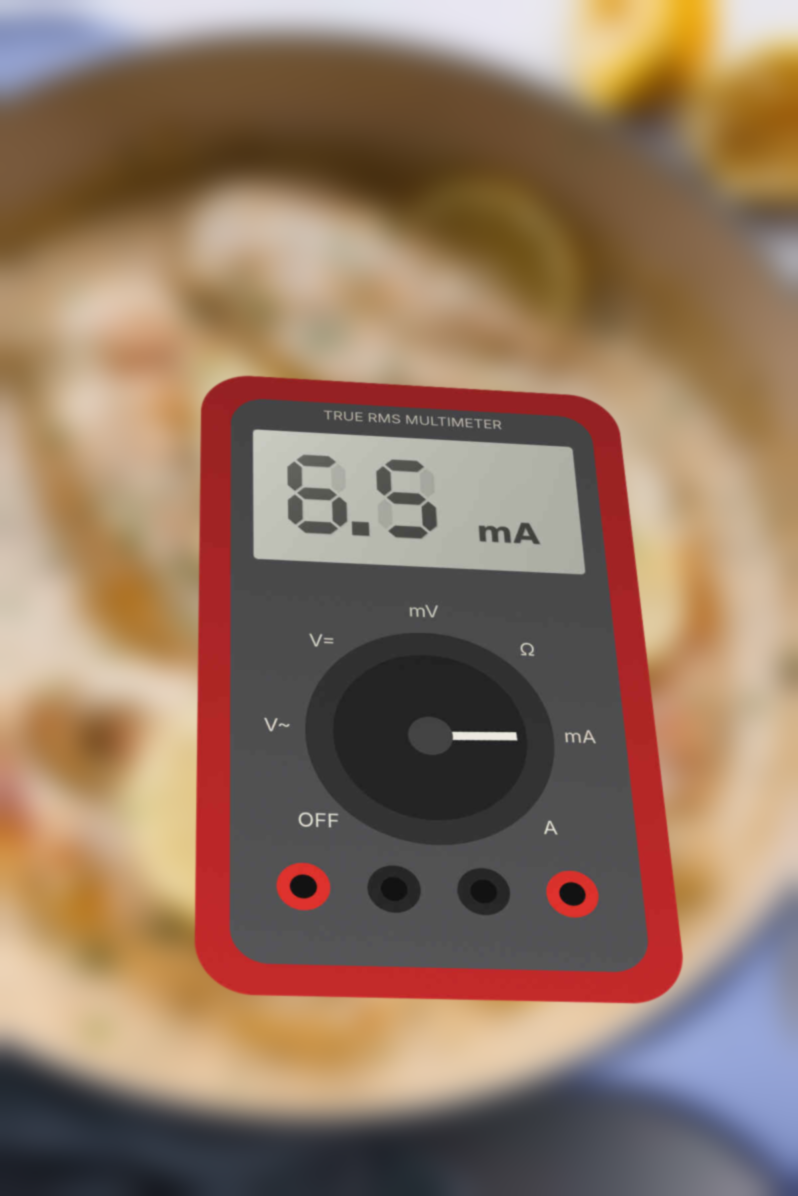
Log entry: 6.5 (mA)
